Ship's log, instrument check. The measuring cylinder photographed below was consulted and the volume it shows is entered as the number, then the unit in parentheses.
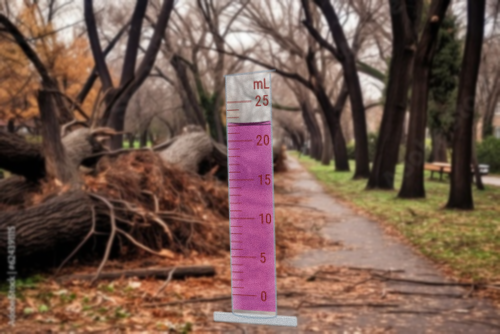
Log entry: 22 (mL)
